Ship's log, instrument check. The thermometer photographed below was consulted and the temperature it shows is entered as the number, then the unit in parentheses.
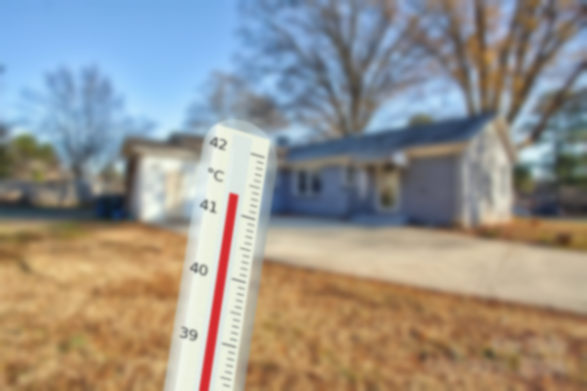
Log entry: 41.3 (°C)
